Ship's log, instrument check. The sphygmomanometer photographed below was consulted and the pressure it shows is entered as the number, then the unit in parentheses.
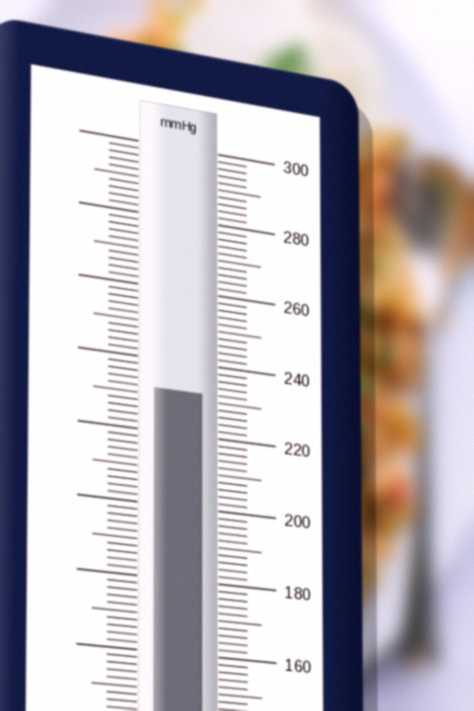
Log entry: 232 (mmHg)
